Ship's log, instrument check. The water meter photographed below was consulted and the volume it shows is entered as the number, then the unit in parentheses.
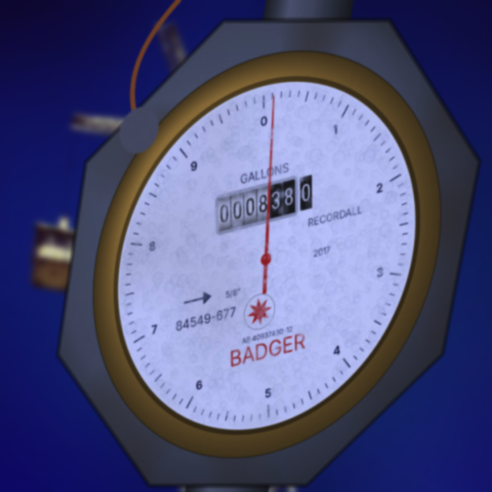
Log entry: 8380.1 (gal)
